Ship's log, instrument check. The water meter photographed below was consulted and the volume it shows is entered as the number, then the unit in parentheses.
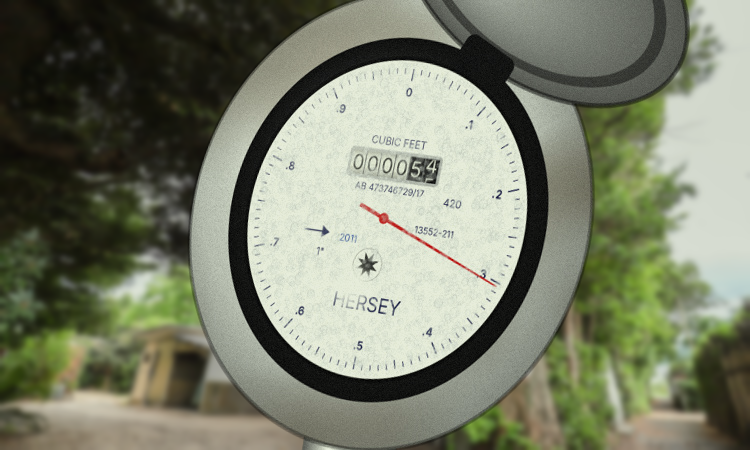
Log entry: 54.30 (ft³)
